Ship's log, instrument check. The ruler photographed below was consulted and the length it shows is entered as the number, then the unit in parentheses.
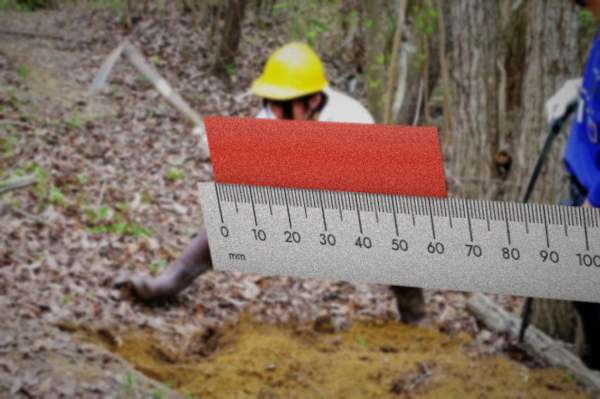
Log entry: 65 (mm)
